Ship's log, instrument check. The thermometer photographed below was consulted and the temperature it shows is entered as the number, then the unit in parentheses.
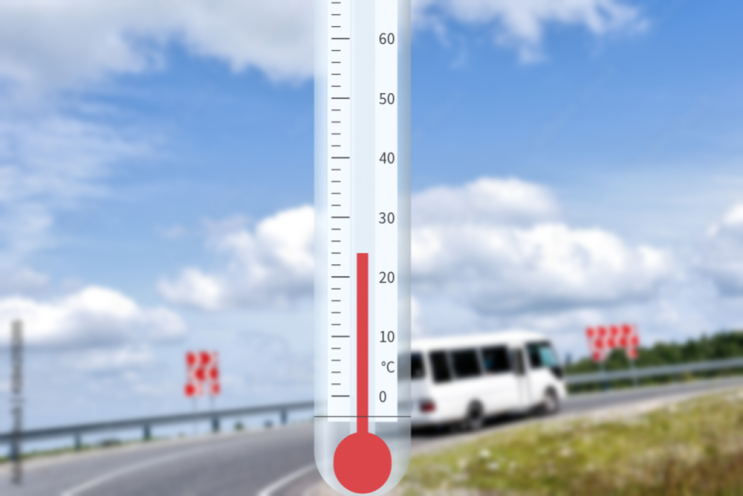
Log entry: 24 (°C)
